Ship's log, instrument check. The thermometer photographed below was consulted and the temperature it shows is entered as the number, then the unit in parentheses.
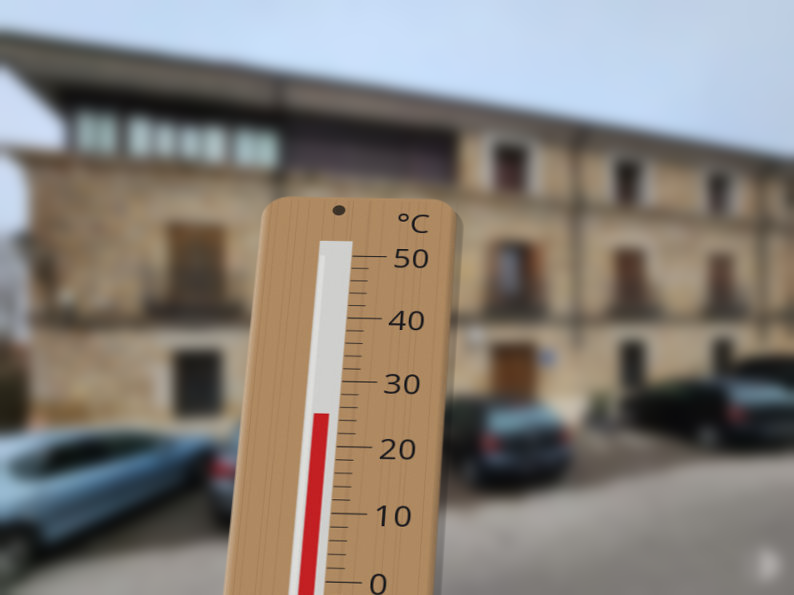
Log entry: 25 (°C)
